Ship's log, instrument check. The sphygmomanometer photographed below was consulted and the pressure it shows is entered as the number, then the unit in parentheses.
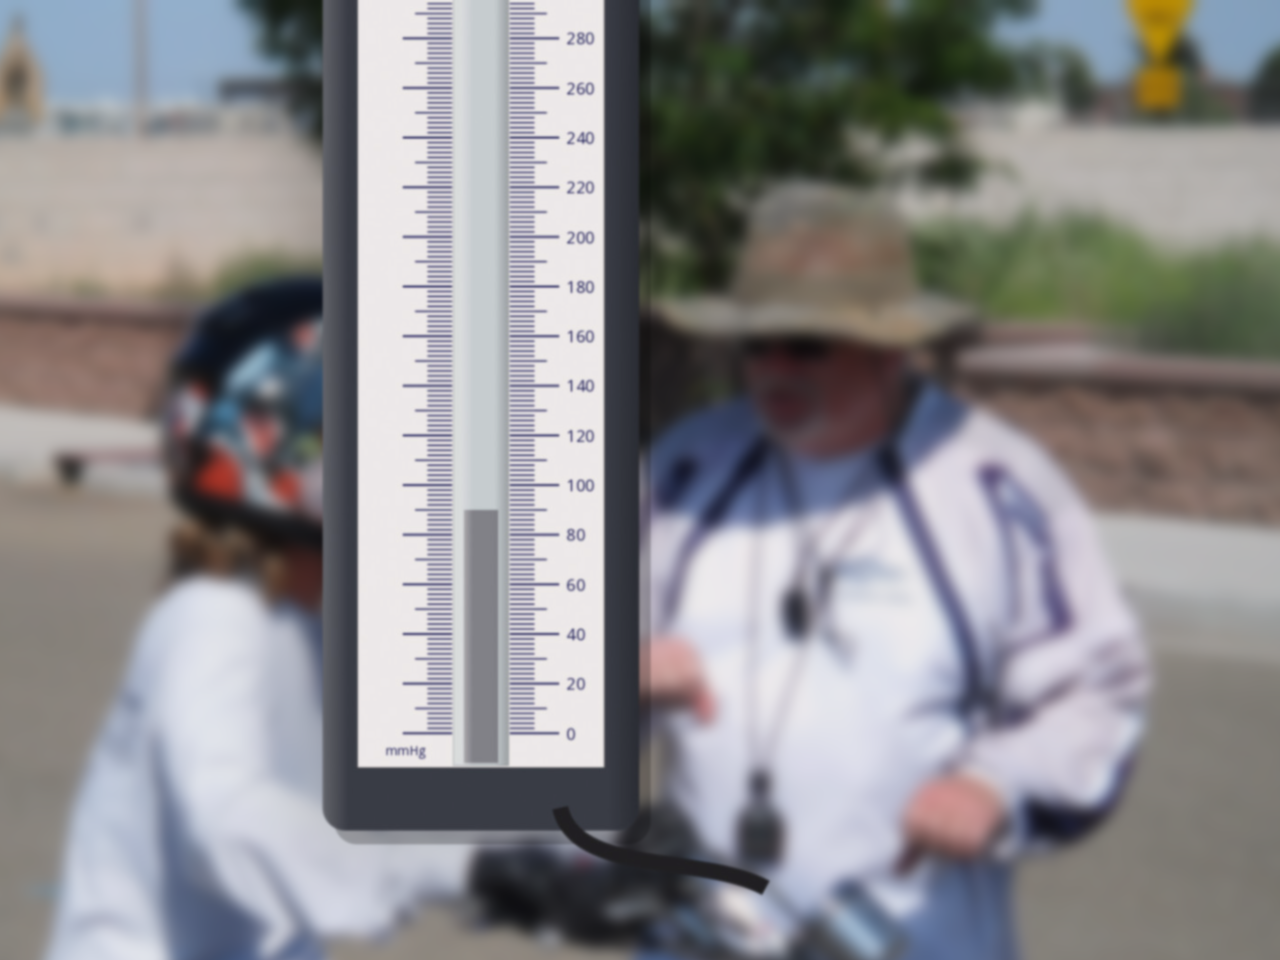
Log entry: 90 (mmHg)
